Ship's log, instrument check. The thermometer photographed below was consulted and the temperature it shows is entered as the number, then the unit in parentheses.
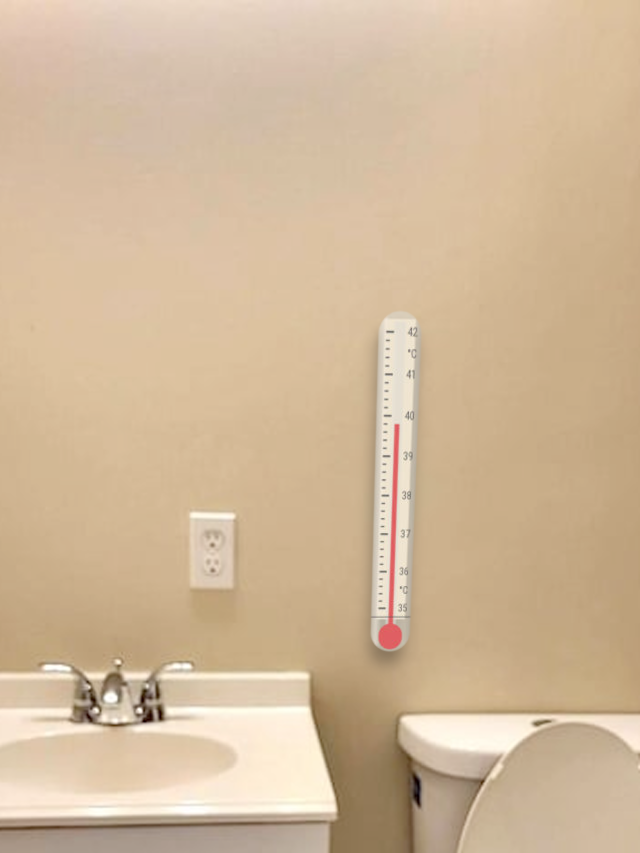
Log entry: 39.8 (°C)
